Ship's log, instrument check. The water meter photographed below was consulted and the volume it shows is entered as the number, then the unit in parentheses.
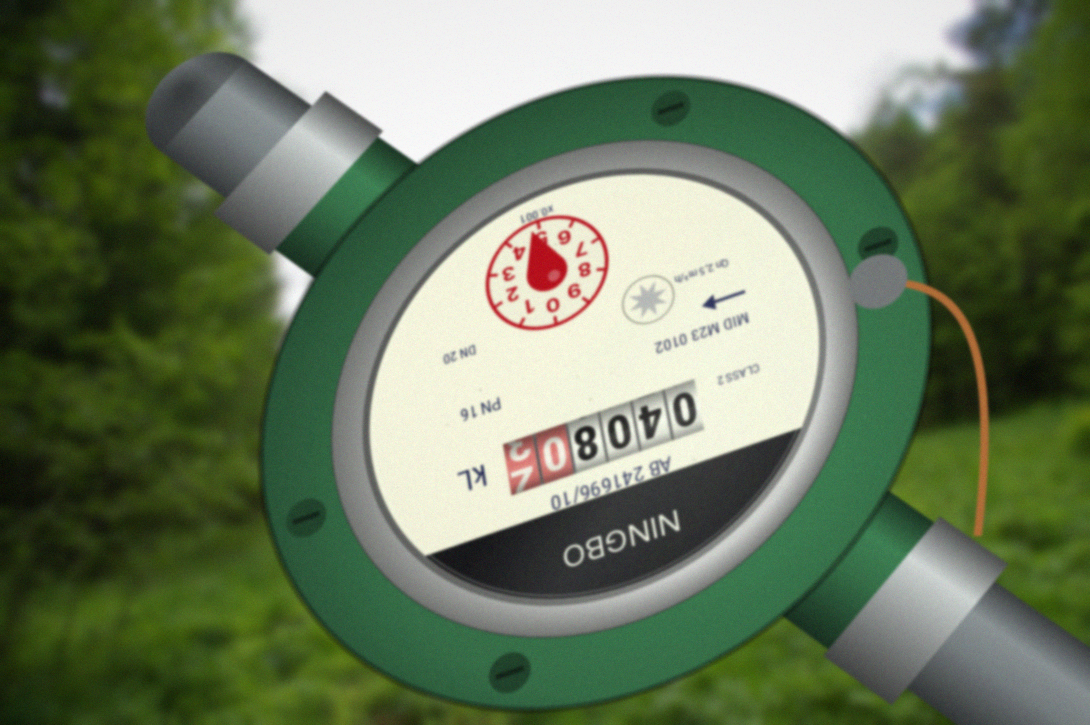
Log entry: 408.024 (kL)
